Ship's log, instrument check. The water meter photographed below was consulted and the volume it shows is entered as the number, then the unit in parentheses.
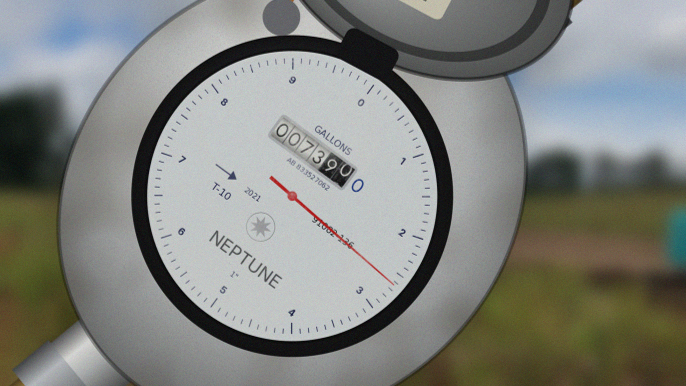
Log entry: 73902.6 (gal)
